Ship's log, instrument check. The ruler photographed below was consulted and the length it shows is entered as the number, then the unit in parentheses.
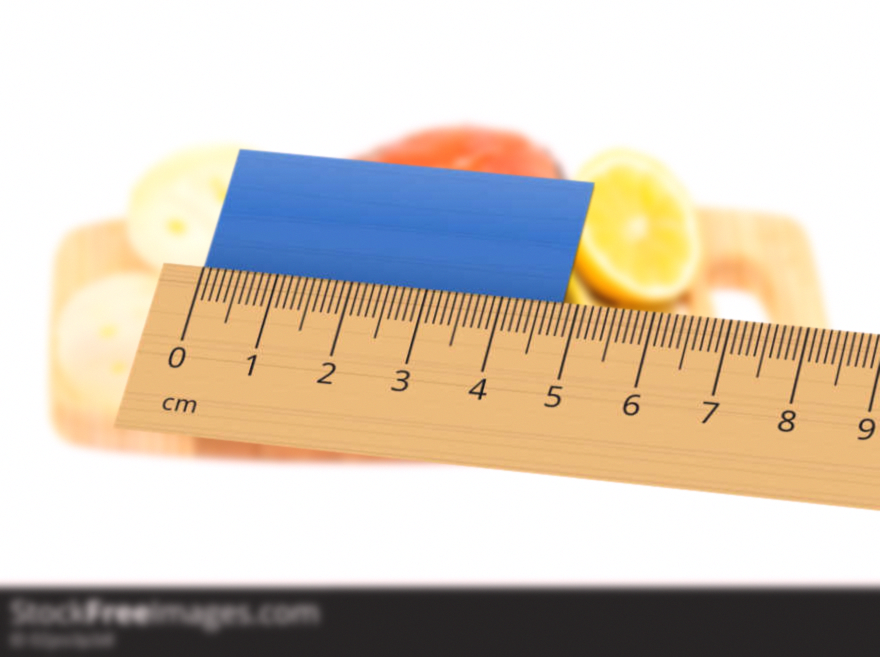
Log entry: 4.8 (cm)
